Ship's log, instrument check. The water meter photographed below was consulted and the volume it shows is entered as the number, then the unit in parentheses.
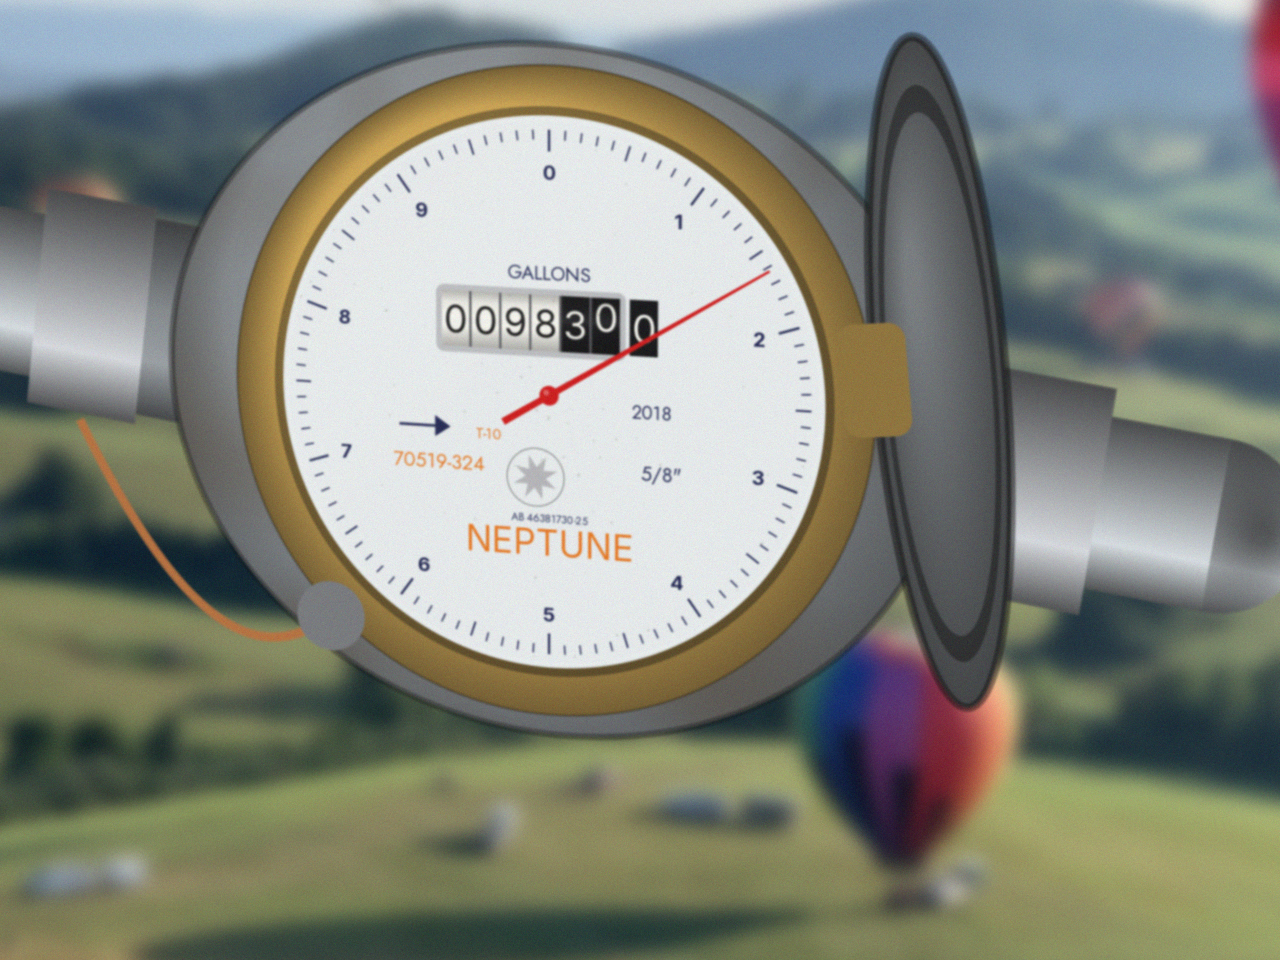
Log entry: 98301.6 (gal)
